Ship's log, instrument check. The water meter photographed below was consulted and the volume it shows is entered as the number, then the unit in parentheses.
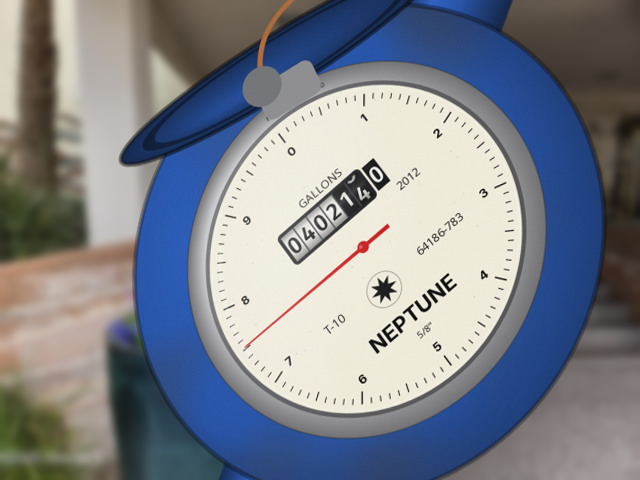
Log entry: 402137.5 (gal)
